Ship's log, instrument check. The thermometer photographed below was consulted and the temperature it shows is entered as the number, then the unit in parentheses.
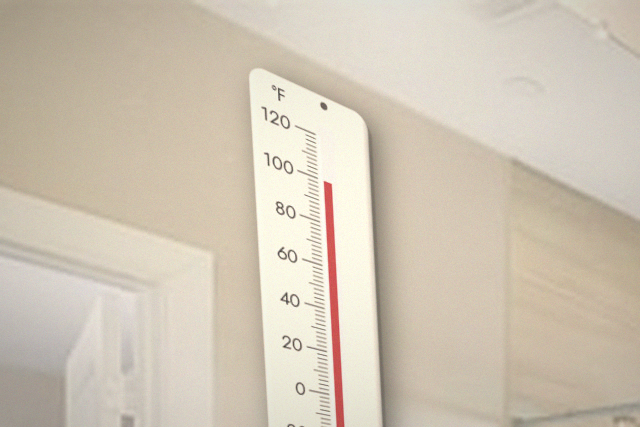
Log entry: 100 (°F)
